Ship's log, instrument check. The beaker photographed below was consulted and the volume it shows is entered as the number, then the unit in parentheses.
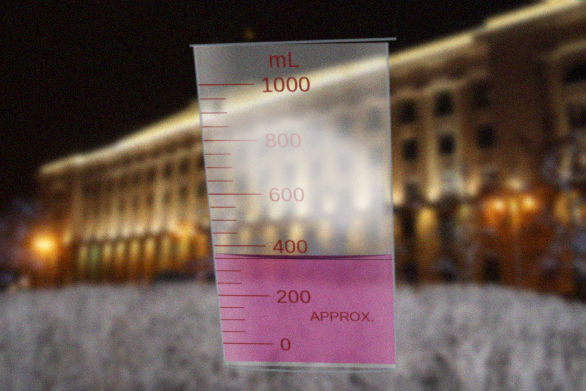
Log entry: 350 (mL)
